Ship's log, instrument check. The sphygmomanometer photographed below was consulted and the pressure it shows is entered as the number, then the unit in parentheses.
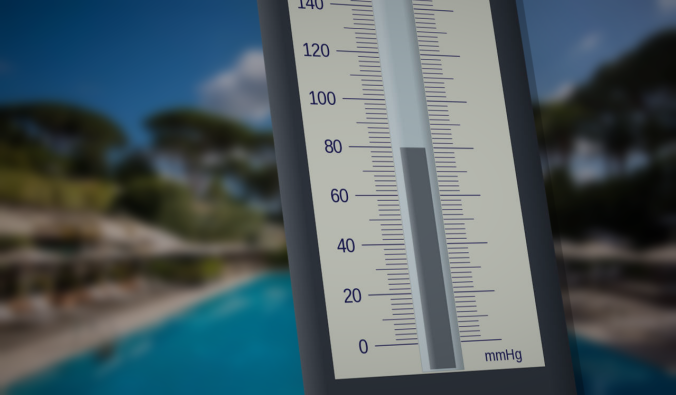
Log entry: 80 (mmHg)
